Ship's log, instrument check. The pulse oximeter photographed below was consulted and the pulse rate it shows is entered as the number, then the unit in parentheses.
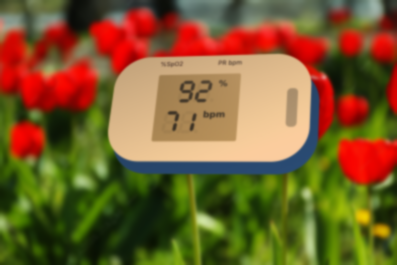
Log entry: 71 (bpm)
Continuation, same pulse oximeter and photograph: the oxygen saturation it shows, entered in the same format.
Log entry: 92 (%)
